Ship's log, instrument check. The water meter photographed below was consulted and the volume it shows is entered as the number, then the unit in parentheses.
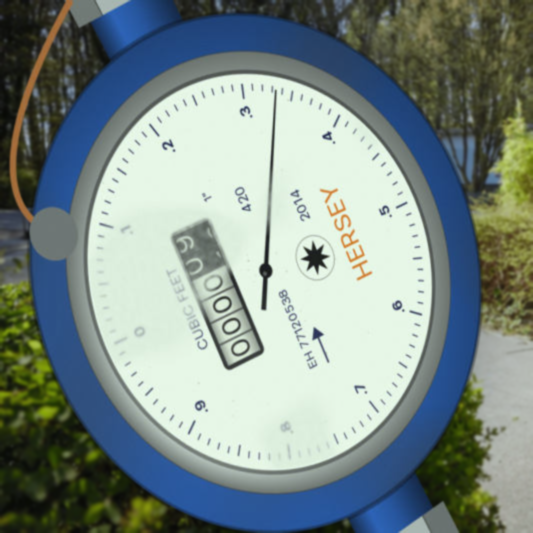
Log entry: 9.33 (ft³)
